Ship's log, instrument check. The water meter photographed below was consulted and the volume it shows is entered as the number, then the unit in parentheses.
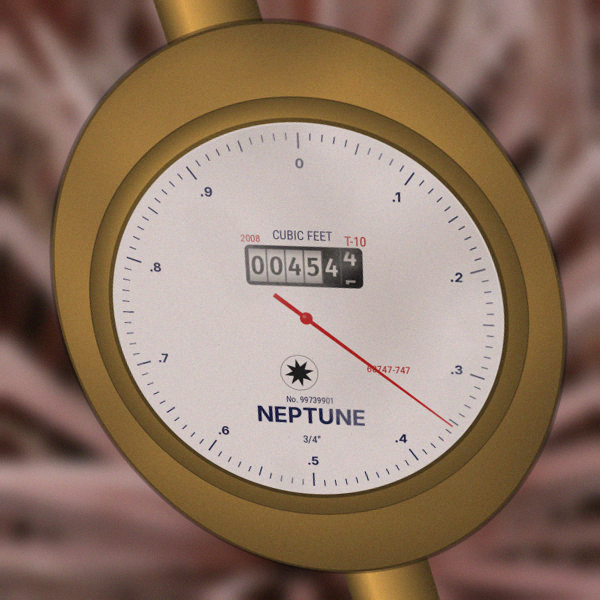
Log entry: 4544.35 (ft³)
